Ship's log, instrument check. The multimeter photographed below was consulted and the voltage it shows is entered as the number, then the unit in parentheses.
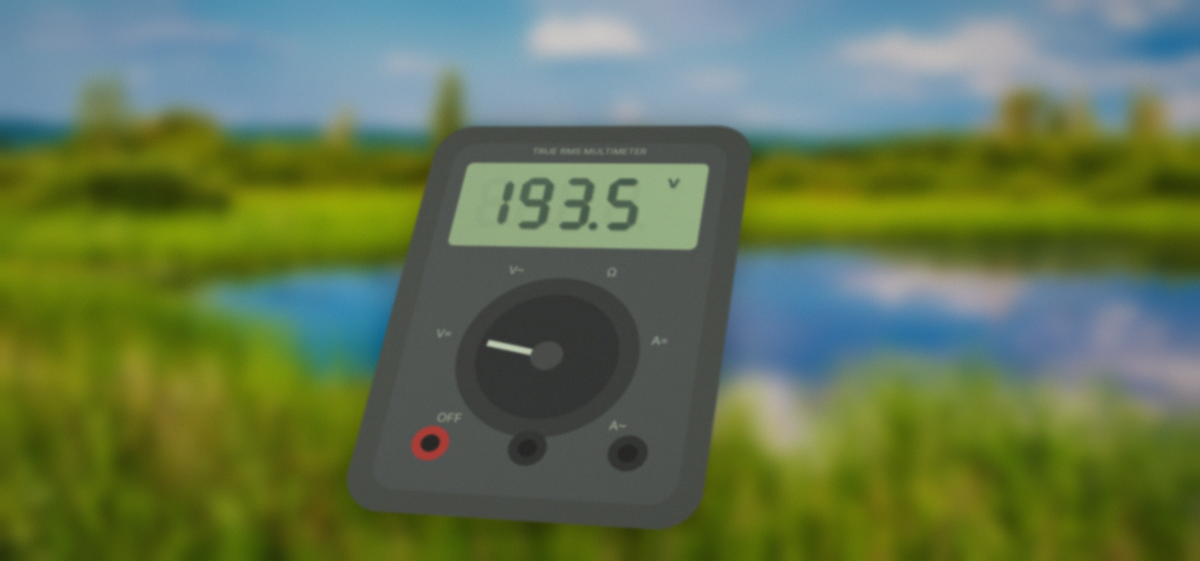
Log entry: 193.5 (V)
